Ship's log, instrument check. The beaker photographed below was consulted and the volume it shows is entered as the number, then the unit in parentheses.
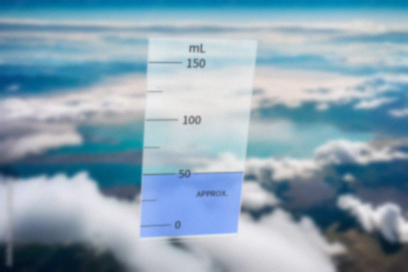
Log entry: 50 (mL)
